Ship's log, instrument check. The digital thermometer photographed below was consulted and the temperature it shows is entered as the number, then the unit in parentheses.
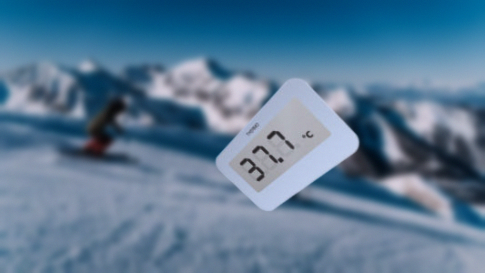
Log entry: 37.7 (°C)
